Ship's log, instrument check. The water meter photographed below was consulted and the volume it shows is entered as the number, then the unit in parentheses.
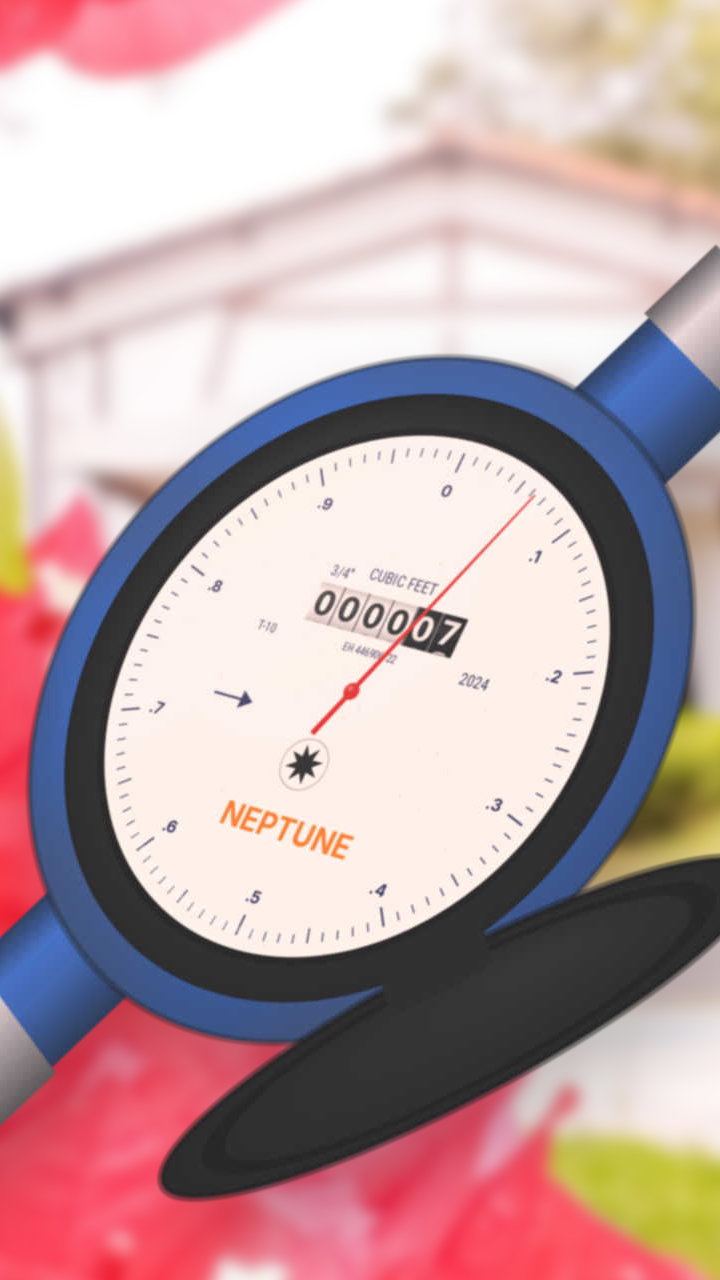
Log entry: 7.06 (ft³)
